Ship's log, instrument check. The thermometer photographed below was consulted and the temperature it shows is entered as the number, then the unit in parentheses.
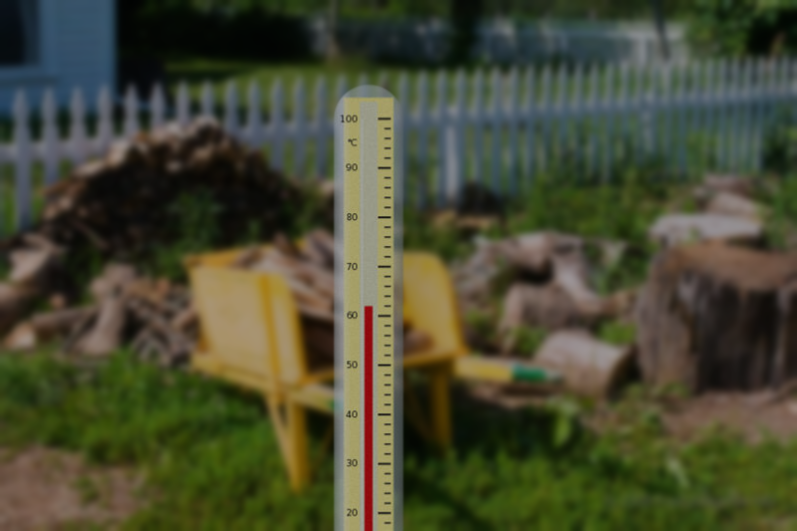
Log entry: 62 (°C)
